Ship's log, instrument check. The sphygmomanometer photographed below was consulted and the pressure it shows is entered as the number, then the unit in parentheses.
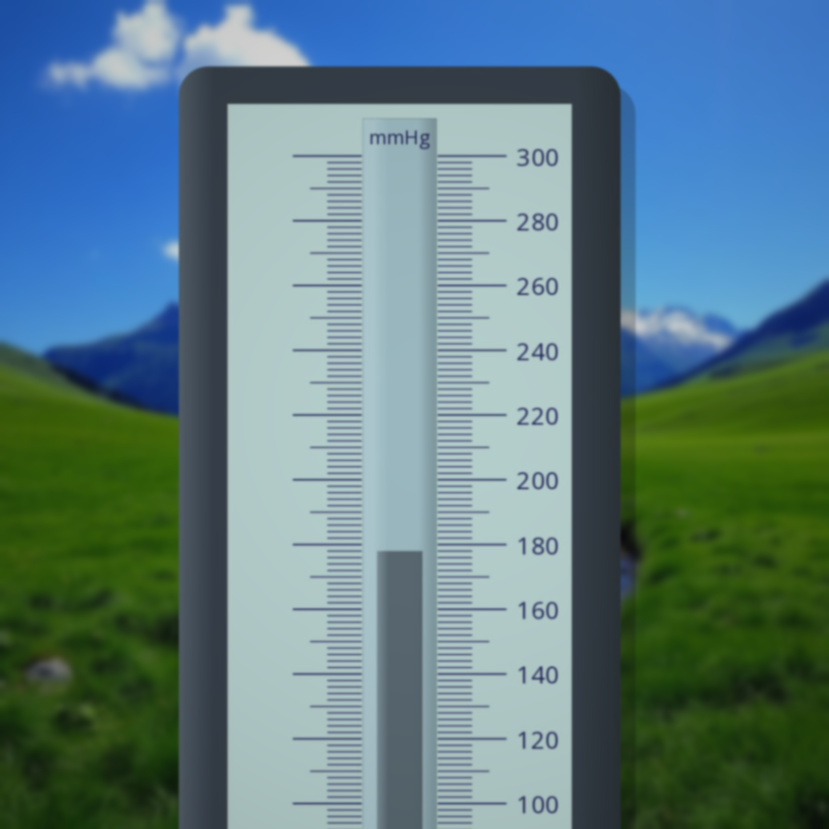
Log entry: 178 (mmHg)
